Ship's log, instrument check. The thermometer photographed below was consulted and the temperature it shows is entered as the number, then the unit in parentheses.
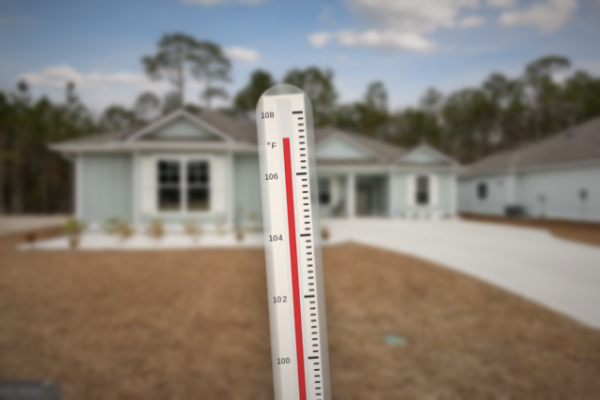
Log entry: 107.2 (°F)
